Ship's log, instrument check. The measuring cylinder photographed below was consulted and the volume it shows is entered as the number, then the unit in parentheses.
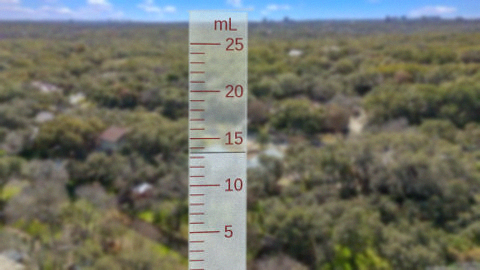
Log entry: 13.5 (mL)
